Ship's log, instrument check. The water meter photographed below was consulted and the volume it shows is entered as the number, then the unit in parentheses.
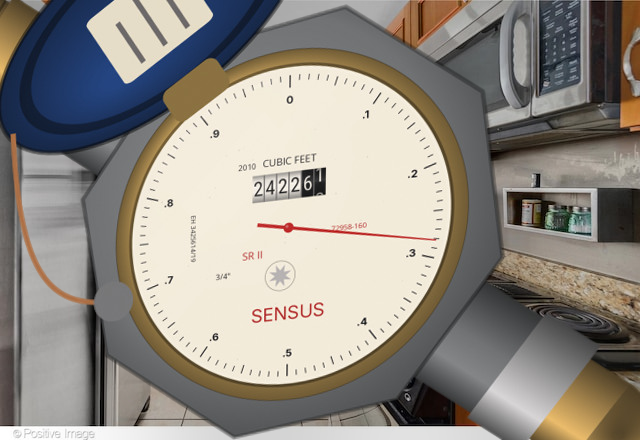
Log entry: 242261.28 (ft³)
